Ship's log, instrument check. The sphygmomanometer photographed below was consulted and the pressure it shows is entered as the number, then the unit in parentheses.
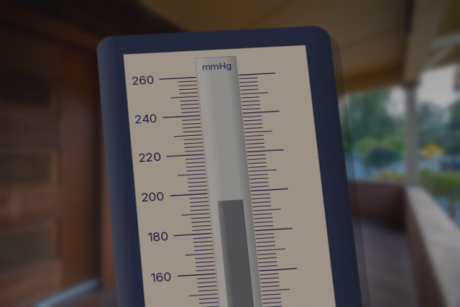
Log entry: 196 (mmHg)
